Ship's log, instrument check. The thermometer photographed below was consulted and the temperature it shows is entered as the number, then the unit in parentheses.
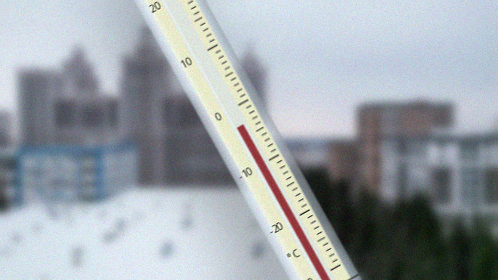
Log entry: -3 (°C)
